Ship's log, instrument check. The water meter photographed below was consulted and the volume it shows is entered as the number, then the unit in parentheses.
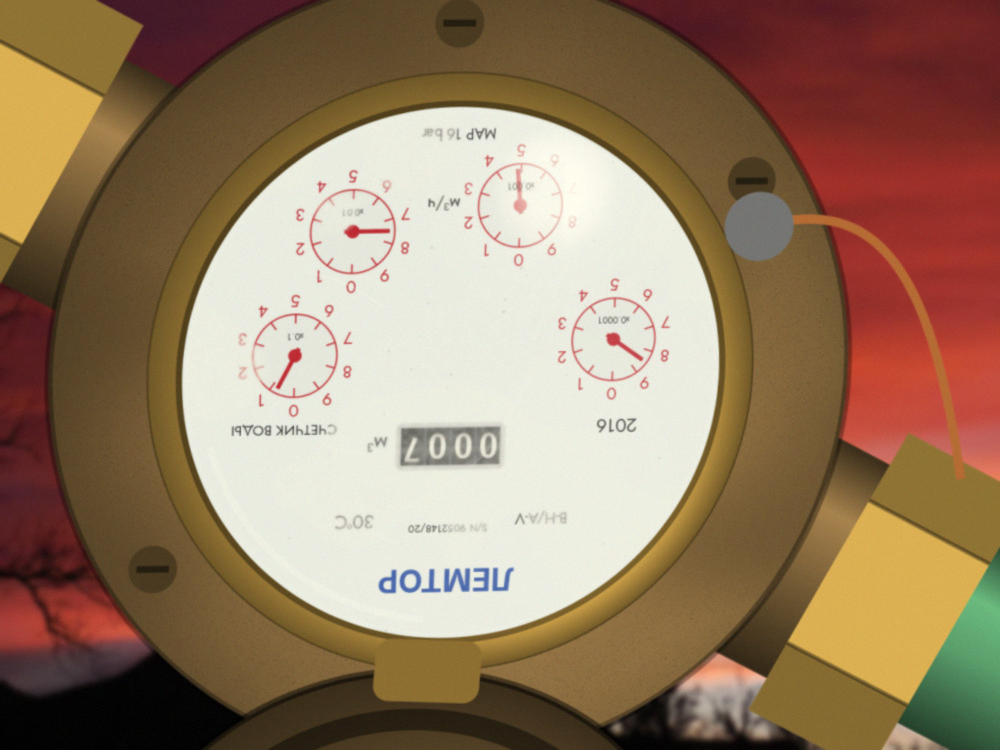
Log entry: 7.0748 (m³)
